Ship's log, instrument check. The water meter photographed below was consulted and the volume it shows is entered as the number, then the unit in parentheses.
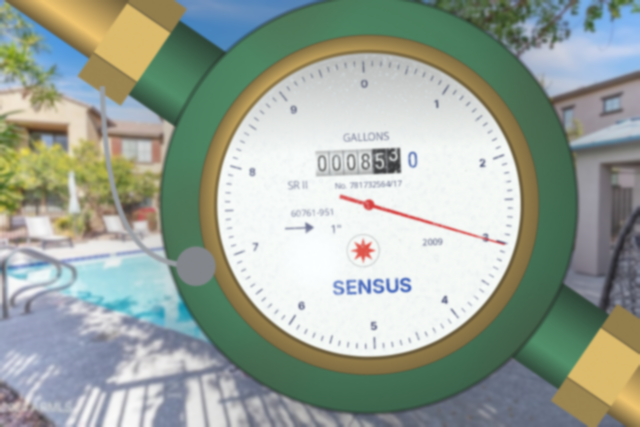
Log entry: 8533.0 (gal)
